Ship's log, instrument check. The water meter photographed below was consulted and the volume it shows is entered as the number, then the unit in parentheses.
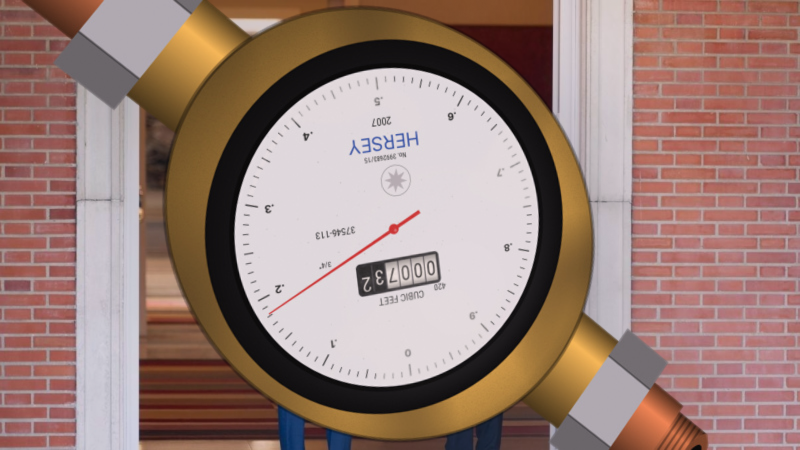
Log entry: 732.18 (ft³)
